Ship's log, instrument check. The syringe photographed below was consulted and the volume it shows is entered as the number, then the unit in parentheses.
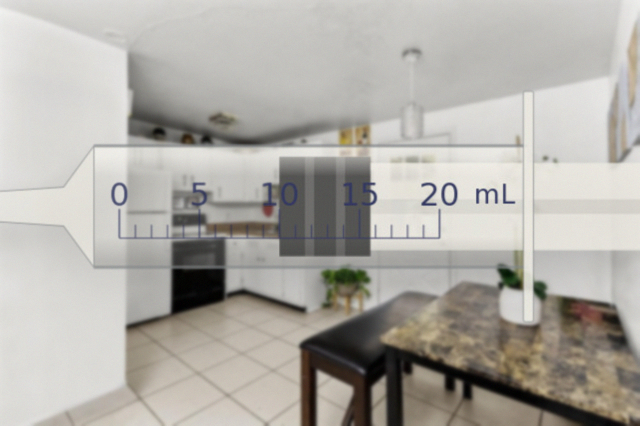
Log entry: 10 (mL)
